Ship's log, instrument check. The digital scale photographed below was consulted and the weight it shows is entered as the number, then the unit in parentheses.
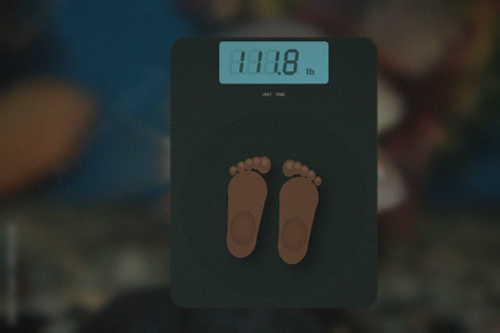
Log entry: 111.8 (lb)
